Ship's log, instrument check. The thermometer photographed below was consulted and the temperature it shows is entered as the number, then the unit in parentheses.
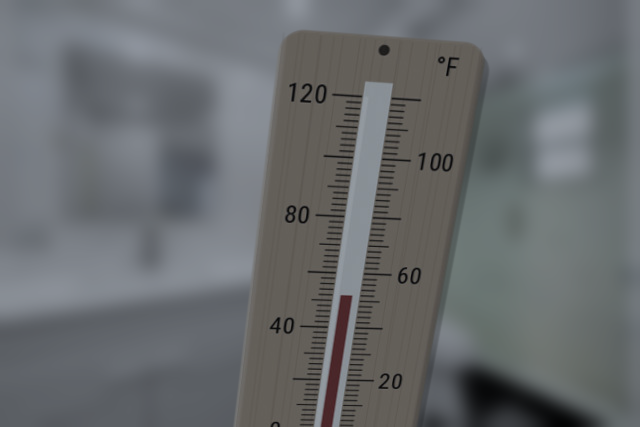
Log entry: 52 (°F)
